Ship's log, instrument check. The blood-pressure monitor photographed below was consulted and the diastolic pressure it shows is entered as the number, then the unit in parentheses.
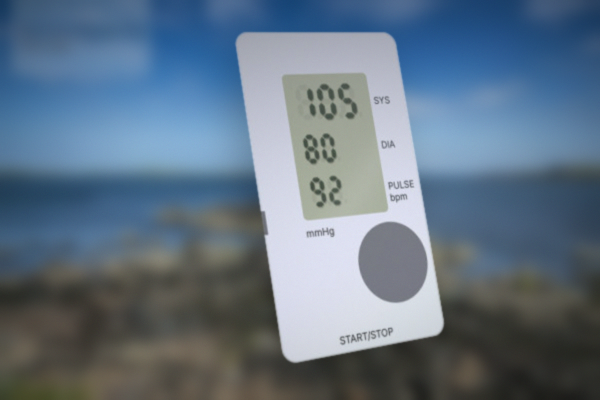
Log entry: 80 (mmHg)
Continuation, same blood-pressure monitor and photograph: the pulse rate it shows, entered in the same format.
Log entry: 92 (bpm)
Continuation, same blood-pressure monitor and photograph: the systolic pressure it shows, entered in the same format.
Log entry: 105 (mmHg)
